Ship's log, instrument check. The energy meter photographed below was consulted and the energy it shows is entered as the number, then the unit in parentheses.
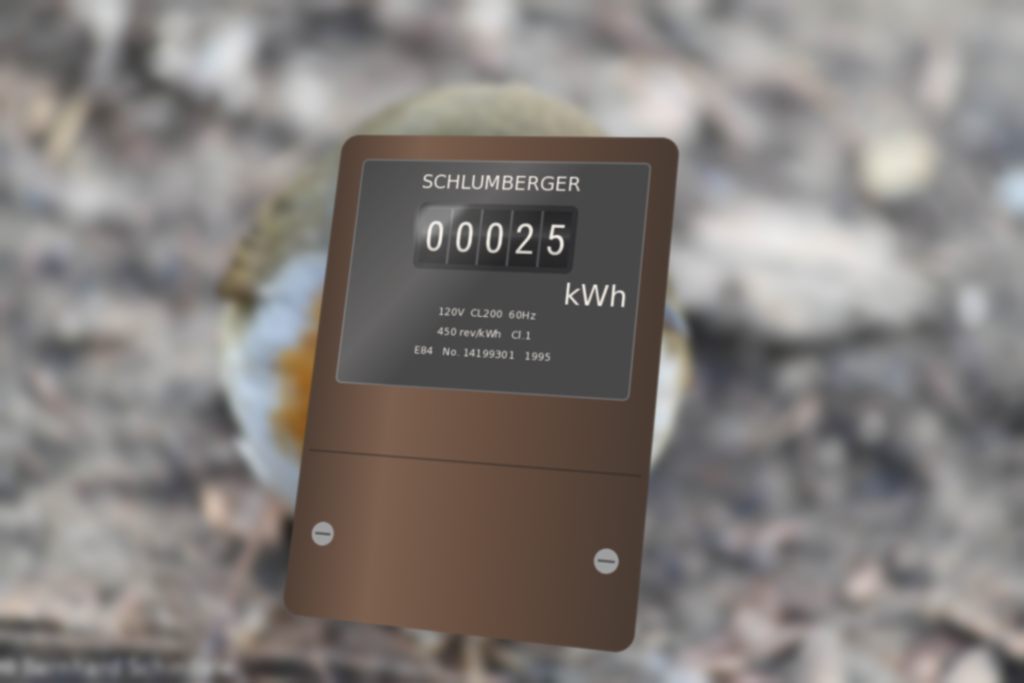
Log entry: 25 (kWh)
